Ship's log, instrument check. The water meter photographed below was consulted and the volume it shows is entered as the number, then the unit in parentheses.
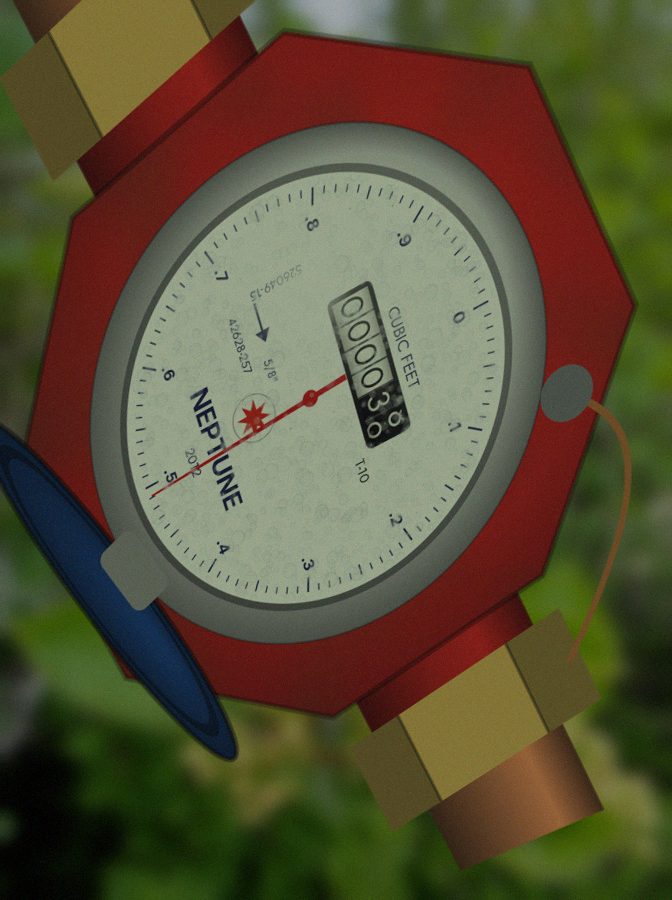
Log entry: 38.49 (ft³)
